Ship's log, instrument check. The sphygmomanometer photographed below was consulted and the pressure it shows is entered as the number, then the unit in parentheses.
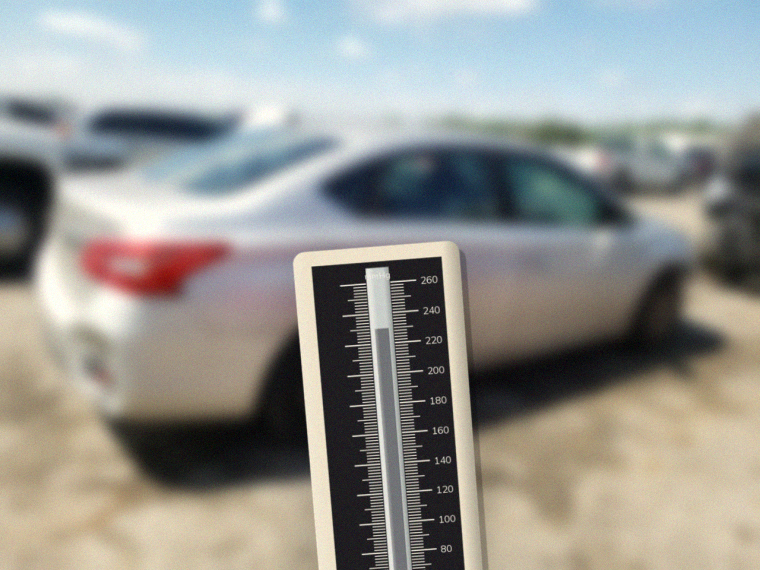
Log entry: 230 (mmHg)
